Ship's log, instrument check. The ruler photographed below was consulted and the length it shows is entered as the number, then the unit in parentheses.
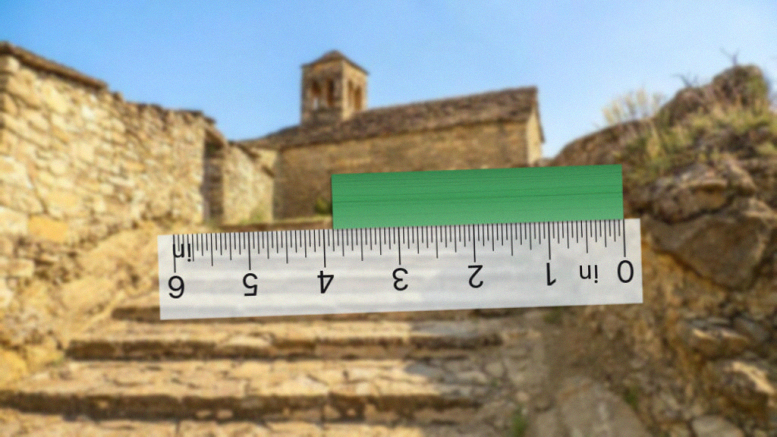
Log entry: 3.875 (in)
